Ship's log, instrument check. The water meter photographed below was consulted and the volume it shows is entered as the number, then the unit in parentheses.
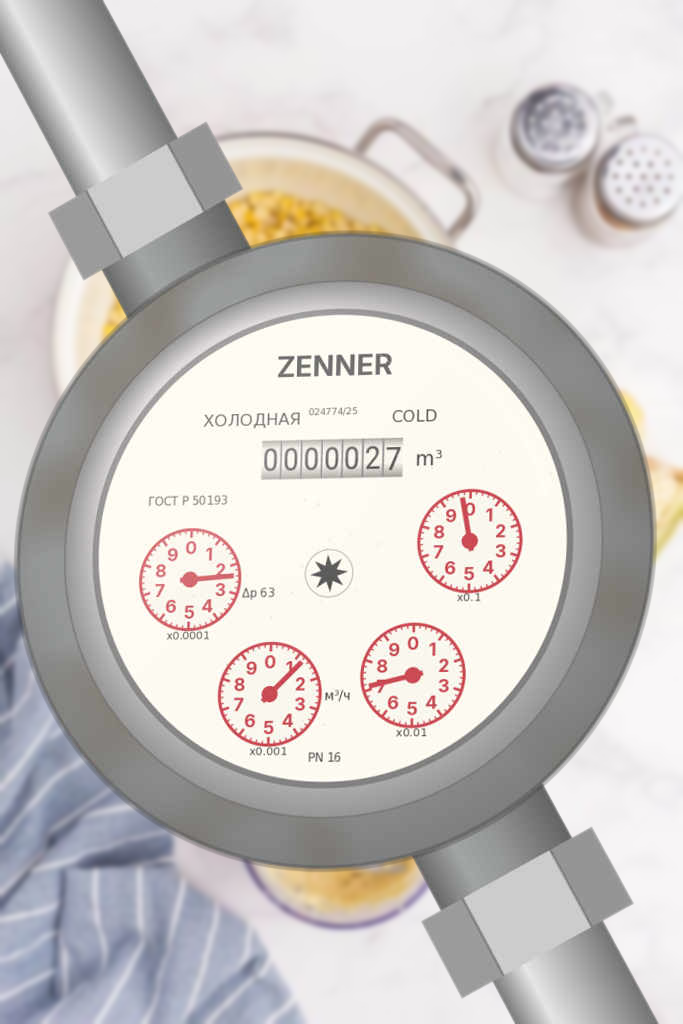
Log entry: 26.9712 (m³)
